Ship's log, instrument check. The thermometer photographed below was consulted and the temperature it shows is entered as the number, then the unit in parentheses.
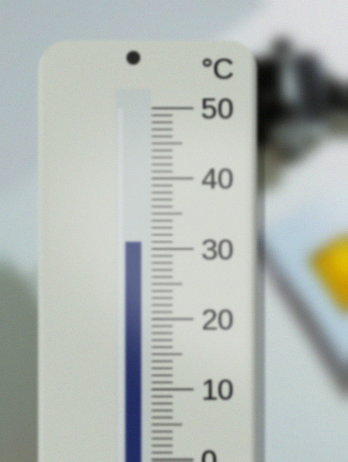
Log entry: 31 (°C)
